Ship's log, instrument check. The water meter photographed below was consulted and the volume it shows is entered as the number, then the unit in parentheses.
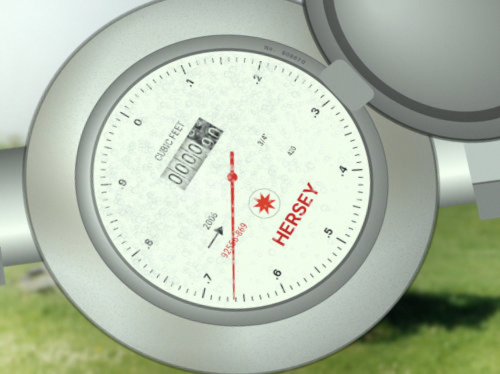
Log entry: 89.66 (ft³)
